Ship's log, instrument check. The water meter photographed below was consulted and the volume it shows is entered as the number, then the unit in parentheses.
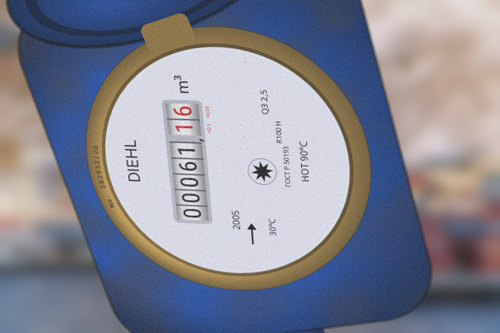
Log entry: 61.16 (m³)
